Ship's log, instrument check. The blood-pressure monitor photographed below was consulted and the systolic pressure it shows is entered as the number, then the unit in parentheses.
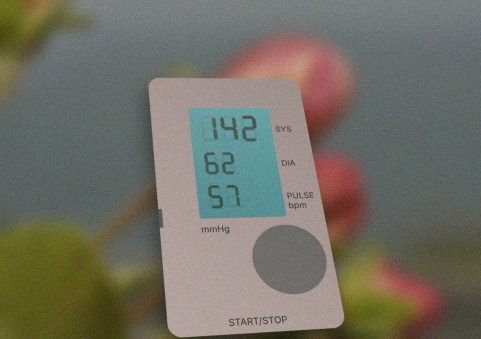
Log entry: 142 (mmHg)
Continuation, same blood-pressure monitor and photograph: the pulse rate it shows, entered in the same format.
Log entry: 57 (bpm)
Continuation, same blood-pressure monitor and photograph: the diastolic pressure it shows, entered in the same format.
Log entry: 62 (mmHg)
